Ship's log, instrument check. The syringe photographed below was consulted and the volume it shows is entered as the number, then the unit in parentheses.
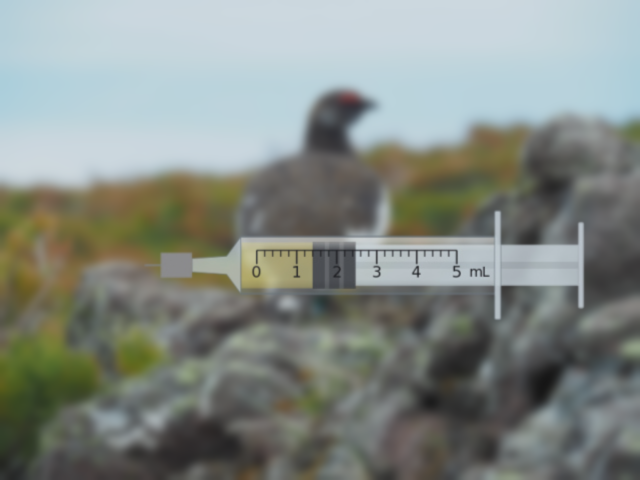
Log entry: 1.4 (mL)
